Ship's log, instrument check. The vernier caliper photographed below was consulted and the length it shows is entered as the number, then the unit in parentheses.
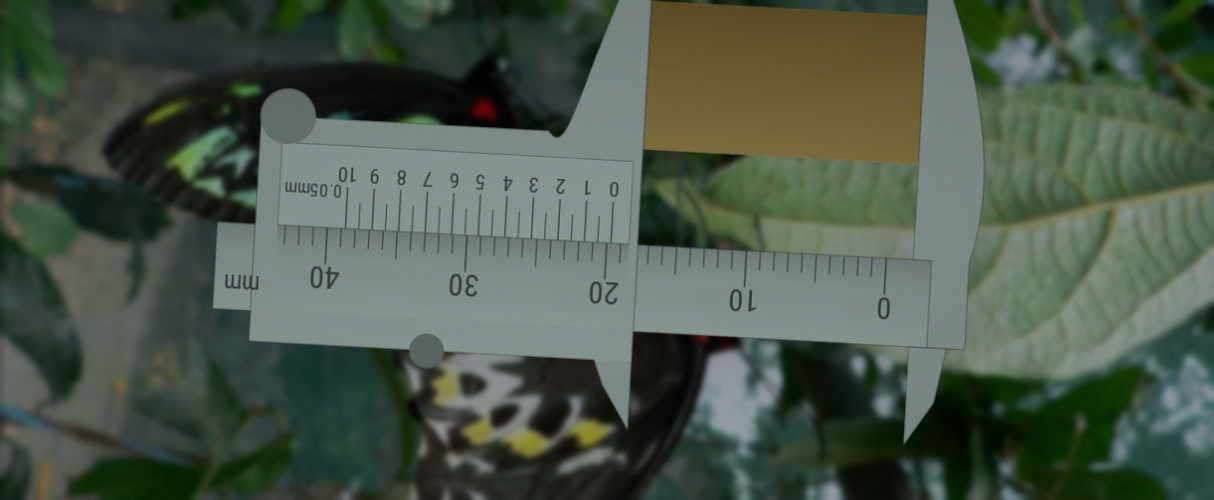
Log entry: 19.7 (mm)
